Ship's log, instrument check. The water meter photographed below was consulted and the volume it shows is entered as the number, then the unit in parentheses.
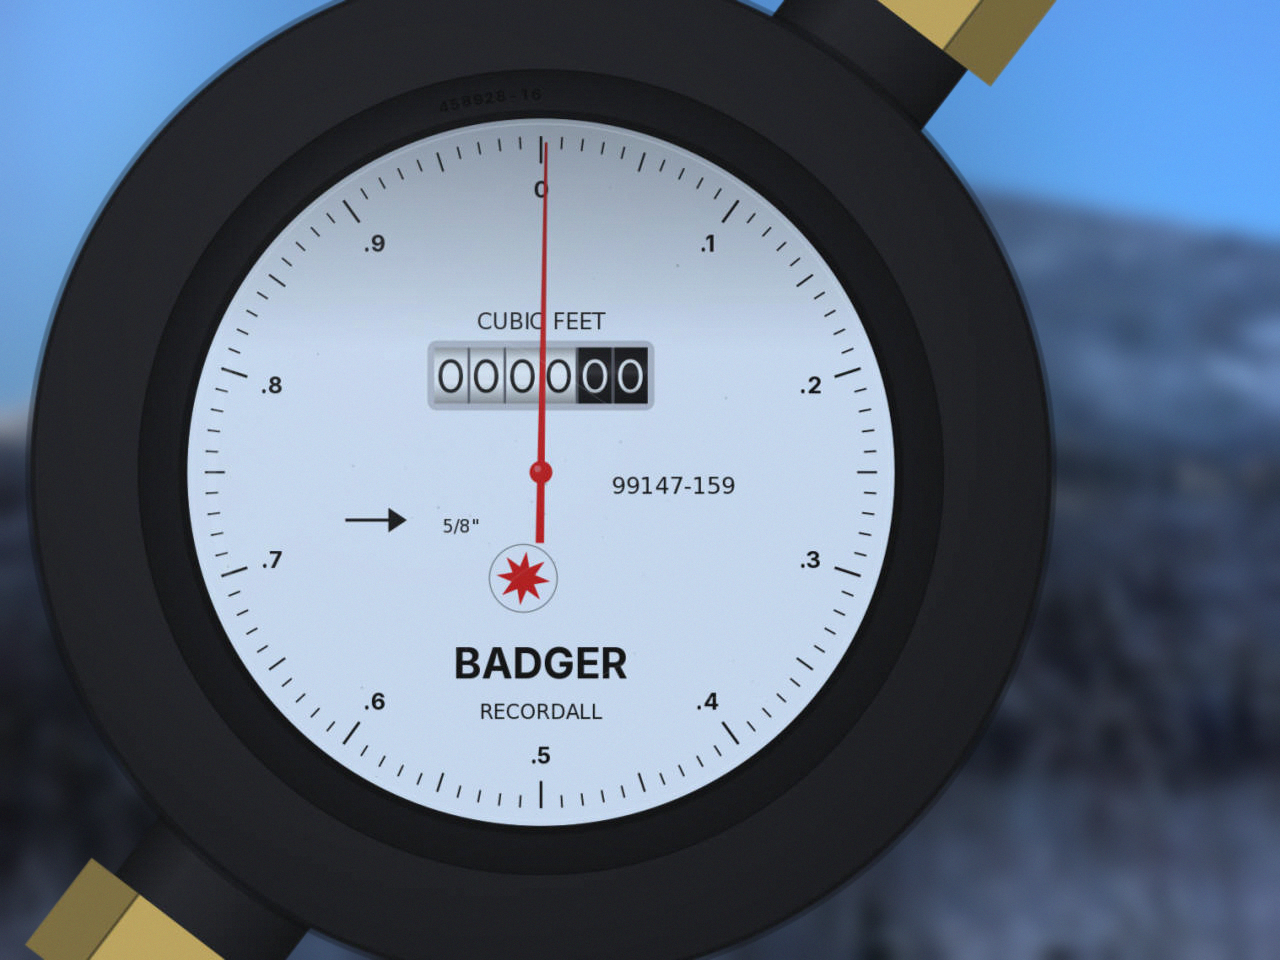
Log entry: 0.00 (ft³)
